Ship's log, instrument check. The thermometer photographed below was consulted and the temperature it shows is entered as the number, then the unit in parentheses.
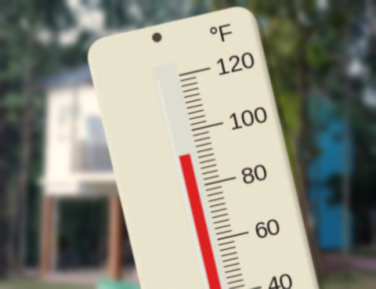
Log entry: 92 (°F)
